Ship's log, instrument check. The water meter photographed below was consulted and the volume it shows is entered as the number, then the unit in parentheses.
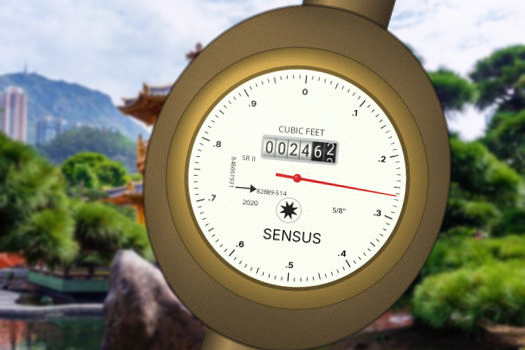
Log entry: 2462.26 (ft³)
